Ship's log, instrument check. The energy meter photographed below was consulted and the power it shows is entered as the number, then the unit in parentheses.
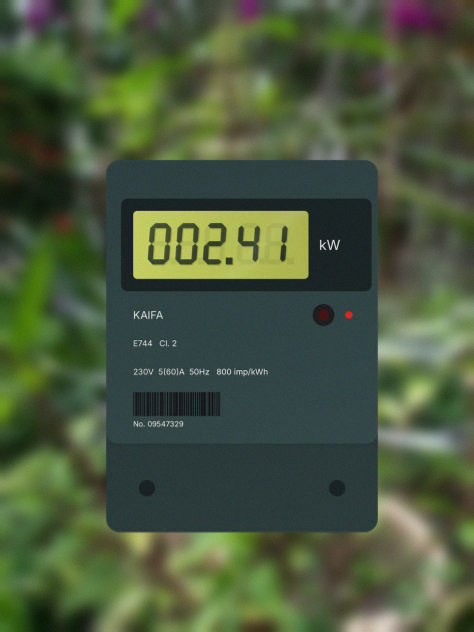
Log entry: 2.41 (kW)
